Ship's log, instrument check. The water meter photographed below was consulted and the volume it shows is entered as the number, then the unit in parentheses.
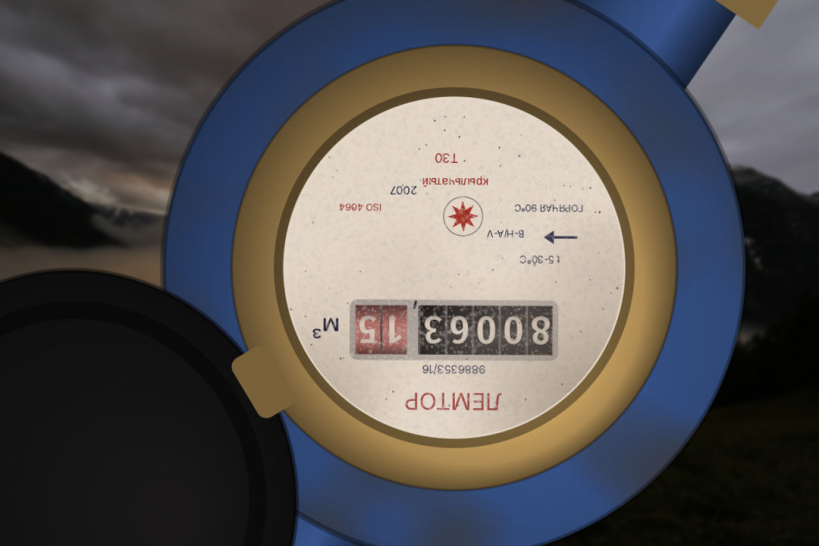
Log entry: 80063.15 (m³)
